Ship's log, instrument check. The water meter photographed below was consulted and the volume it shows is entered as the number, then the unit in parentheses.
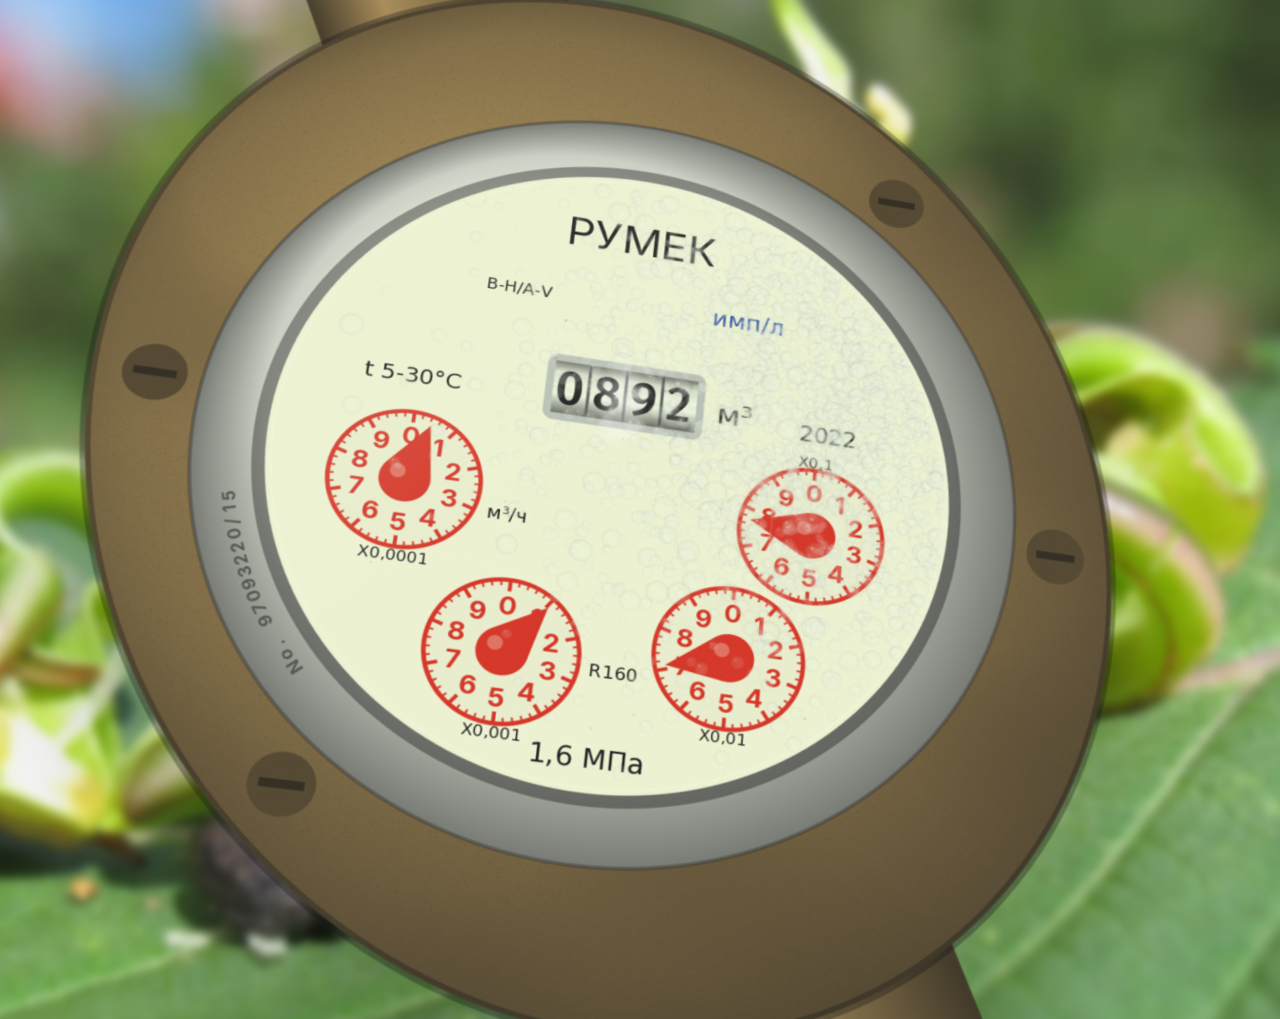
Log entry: 892.7710 (m³)
